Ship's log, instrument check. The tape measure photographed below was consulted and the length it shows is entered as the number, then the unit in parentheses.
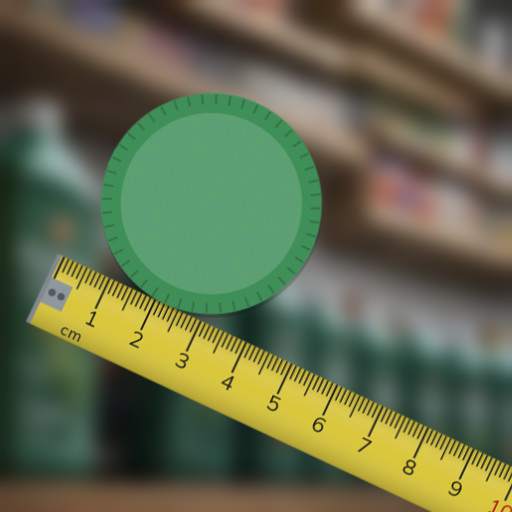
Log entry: 4.4 (cm)
